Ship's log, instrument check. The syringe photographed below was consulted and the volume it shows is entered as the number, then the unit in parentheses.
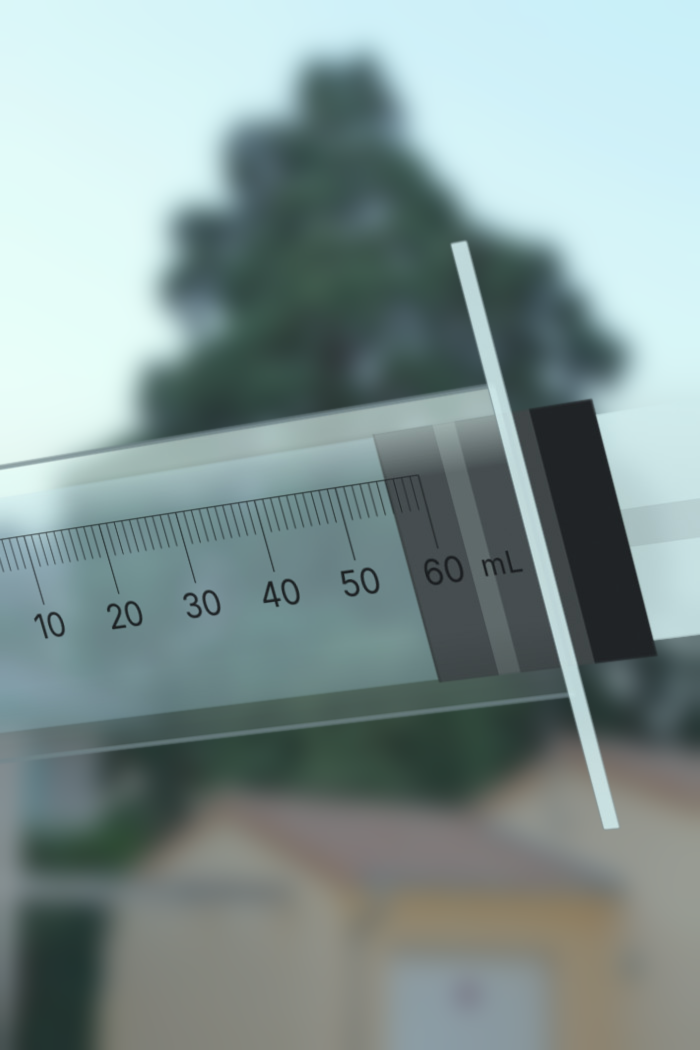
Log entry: 56 (mL)
